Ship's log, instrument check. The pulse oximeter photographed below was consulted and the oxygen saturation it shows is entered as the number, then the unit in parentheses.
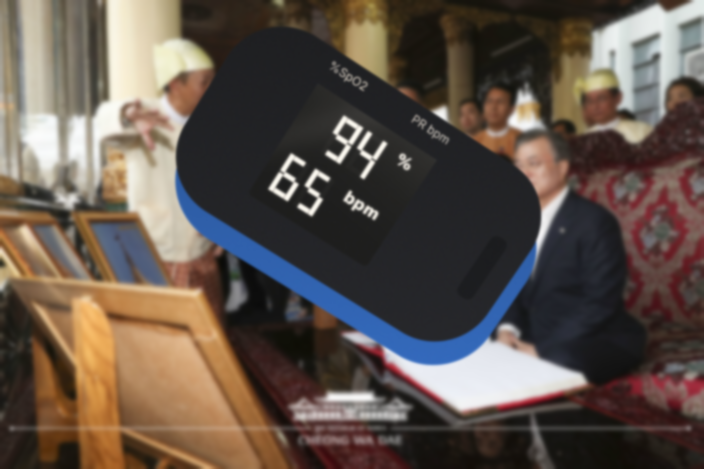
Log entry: 94 (%)
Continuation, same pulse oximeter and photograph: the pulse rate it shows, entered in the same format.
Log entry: 65 (bpm)
